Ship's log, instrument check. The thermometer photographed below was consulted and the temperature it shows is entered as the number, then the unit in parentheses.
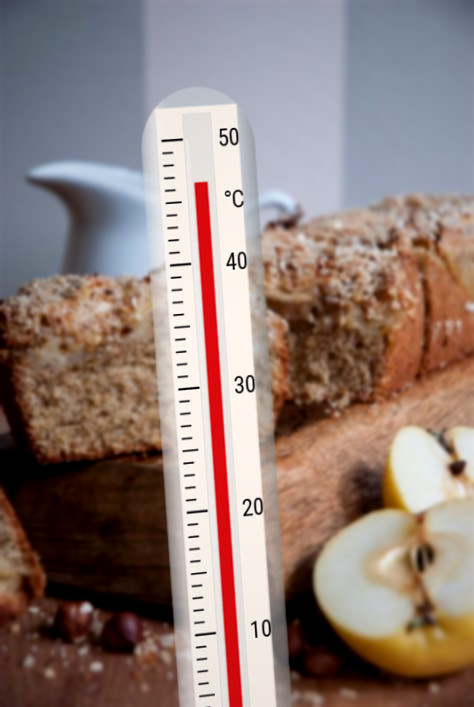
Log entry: 46.5 (°C)
